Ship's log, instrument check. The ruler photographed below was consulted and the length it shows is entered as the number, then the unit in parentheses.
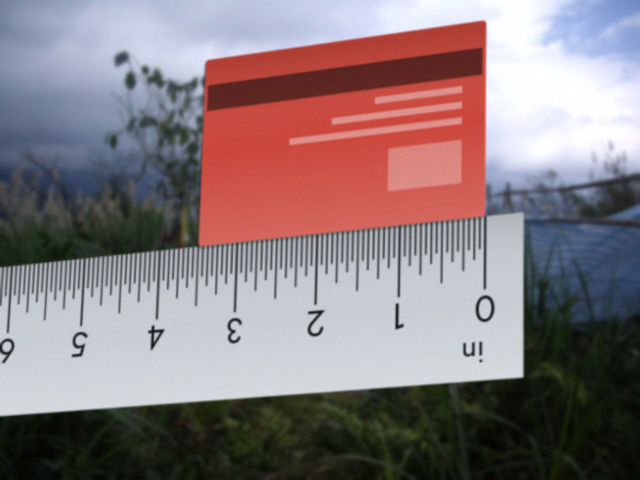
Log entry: 3.5 (in)
